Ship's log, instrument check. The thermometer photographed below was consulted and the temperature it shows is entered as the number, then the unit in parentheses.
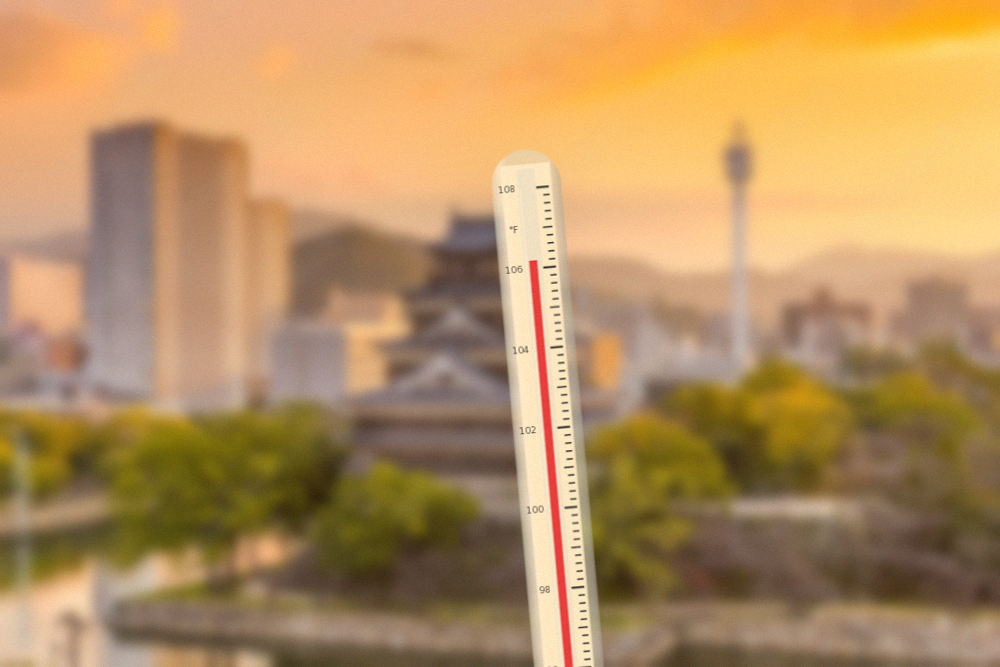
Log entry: 106.2 (°F)
